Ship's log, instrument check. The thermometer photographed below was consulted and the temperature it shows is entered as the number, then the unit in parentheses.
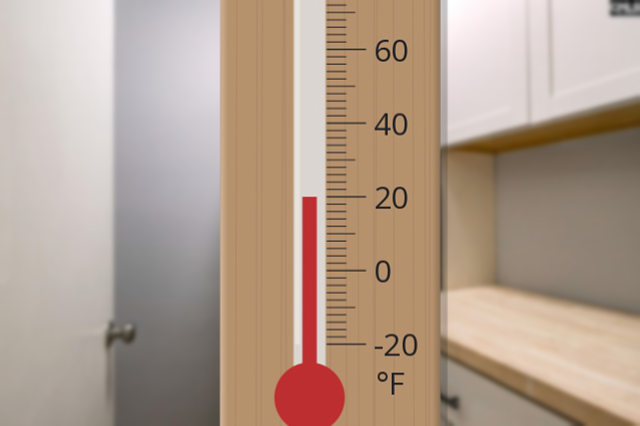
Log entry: 20 (°F)
